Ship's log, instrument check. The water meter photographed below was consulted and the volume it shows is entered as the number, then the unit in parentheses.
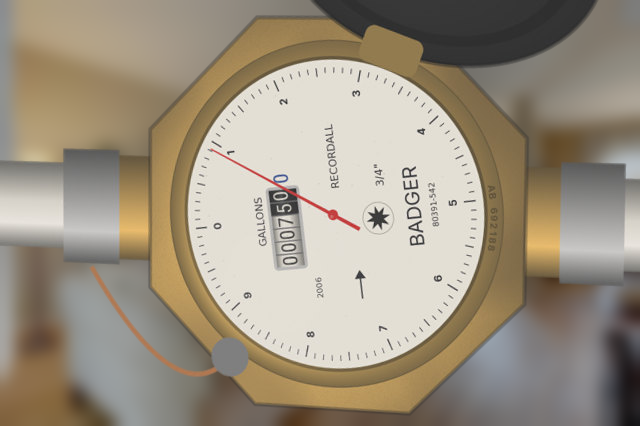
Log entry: 7500.9 (gal)
